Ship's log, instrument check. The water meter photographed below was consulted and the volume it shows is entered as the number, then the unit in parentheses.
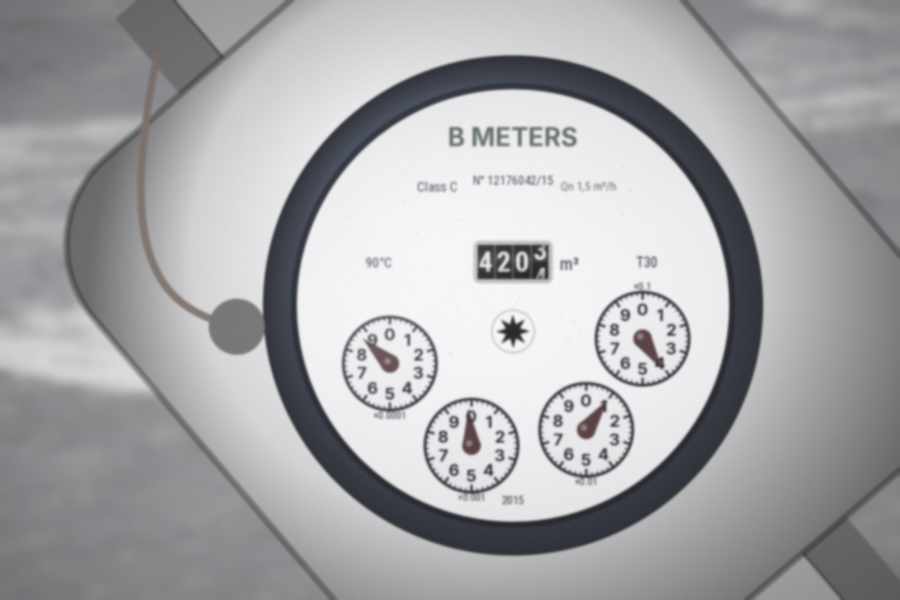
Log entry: 4203.4098 (m³)
